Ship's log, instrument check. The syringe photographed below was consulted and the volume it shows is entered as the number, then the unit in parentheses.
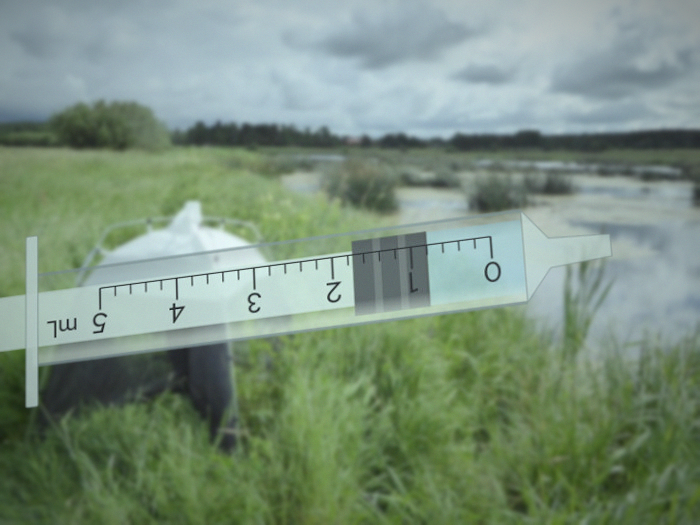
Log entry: 0.8 (mL)
